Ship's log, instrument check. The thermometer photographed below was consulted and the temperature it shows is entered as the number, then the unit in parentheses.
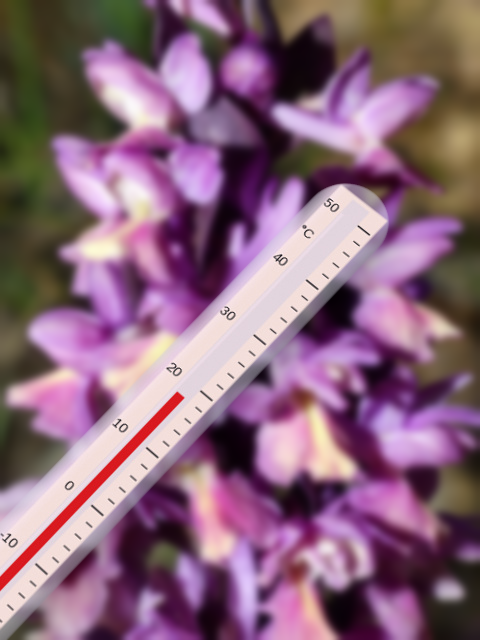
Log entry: 18 (°C)
